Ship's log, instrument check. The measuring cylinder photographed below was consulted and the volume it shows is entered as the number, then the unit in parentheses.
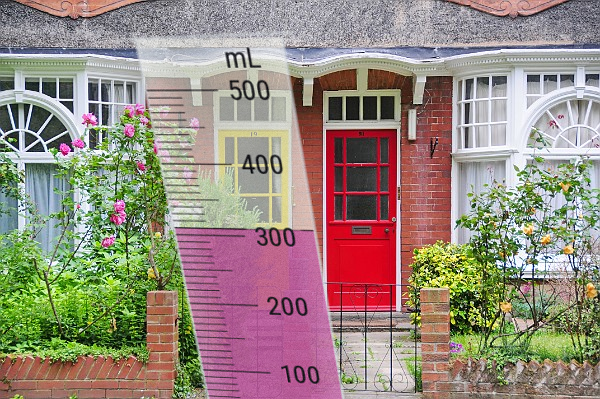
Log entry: 310 (mL)
